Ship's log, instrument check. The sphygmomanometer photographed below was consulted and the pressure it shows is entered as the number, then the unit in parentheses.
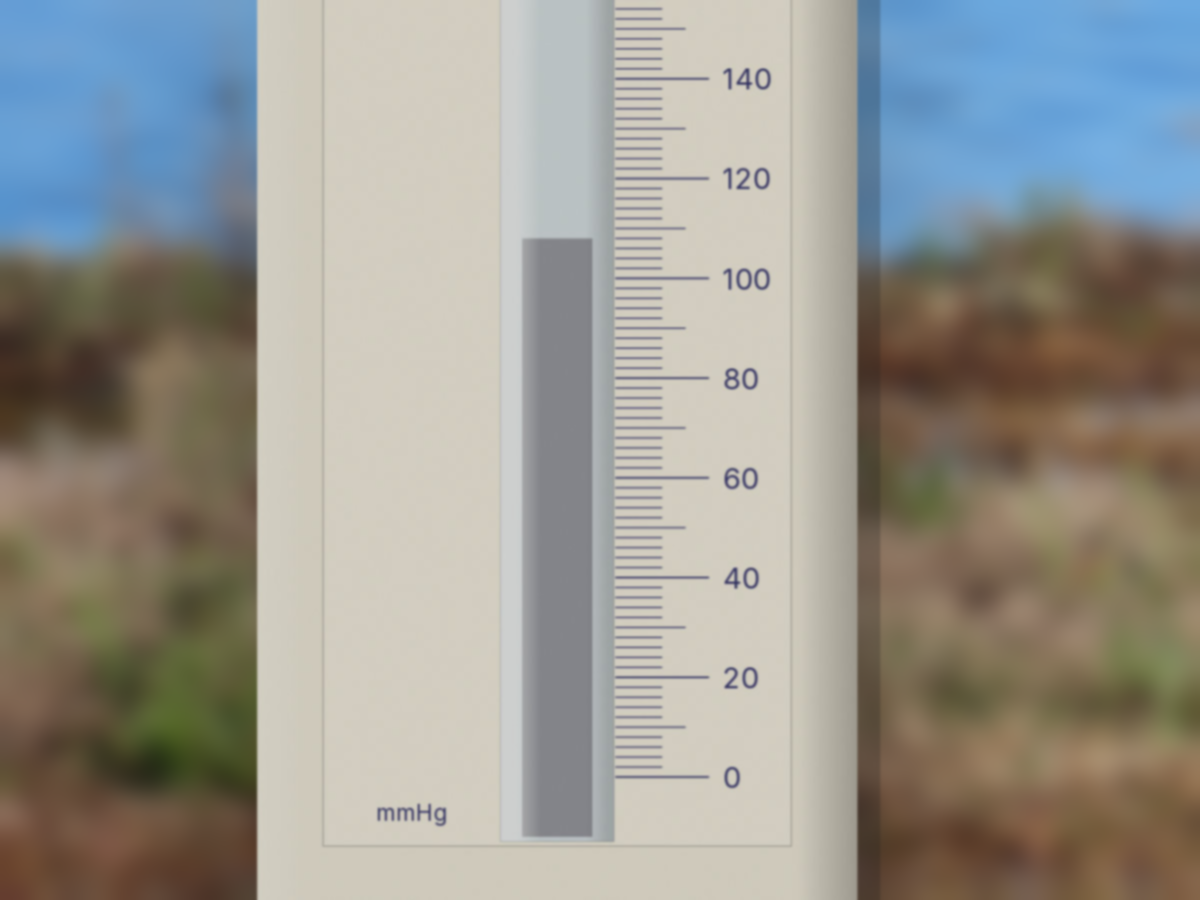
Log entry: 108 (mmHg)
